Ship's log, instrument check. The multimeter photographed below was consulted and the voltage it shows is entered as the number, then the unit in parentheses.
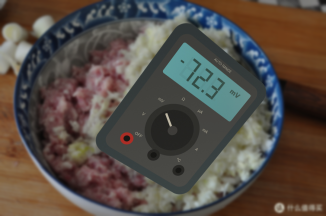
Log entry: -72.3 (mV)
